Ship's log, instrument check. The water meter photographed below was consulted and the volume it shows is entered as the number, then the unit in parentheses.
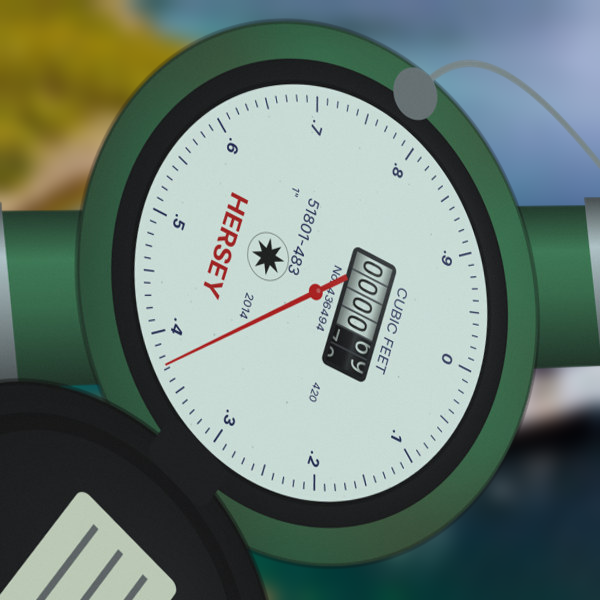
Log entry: 69.37 (ft³)
